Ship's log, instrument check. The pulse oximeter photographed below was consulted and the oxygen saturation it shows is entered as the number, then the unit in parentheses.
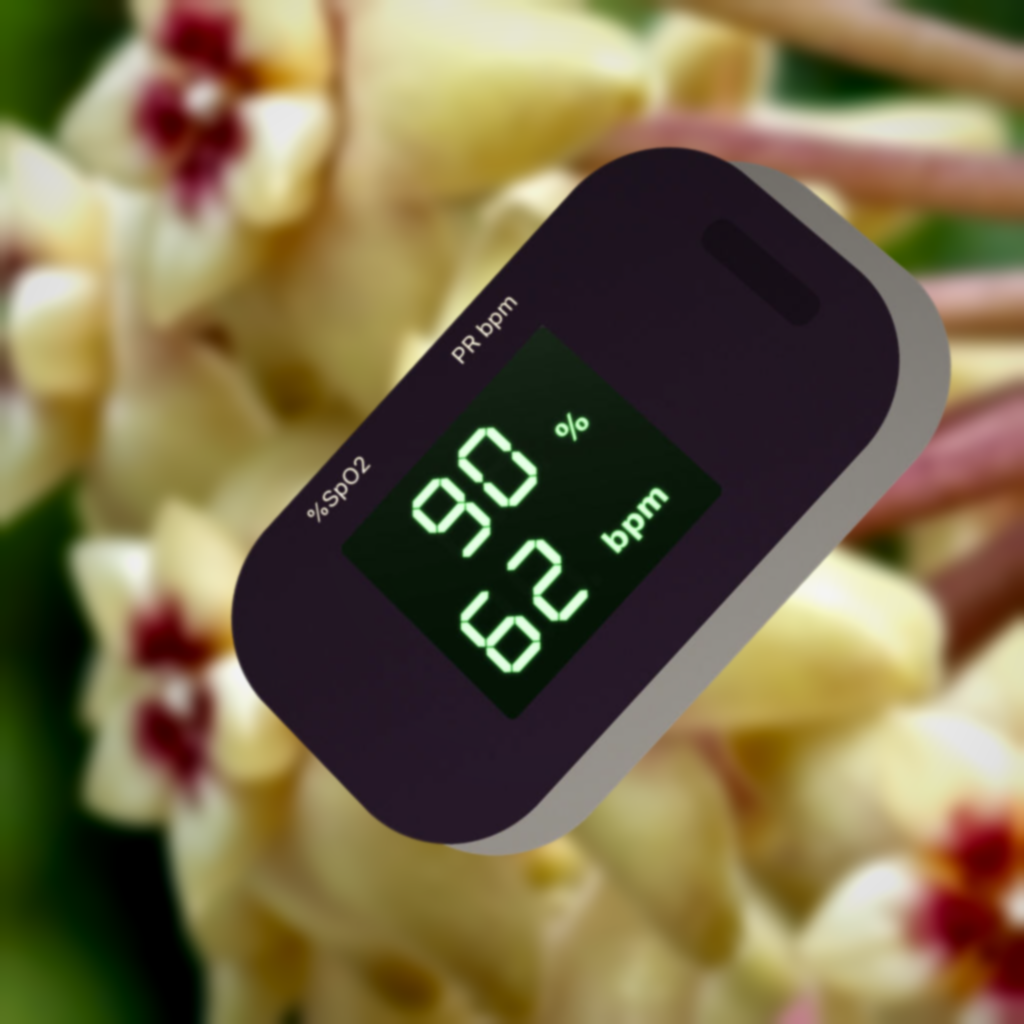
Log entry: 90 (%)
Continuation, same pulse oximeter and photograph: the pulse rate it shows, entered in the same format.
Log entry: 62 (bpm)
